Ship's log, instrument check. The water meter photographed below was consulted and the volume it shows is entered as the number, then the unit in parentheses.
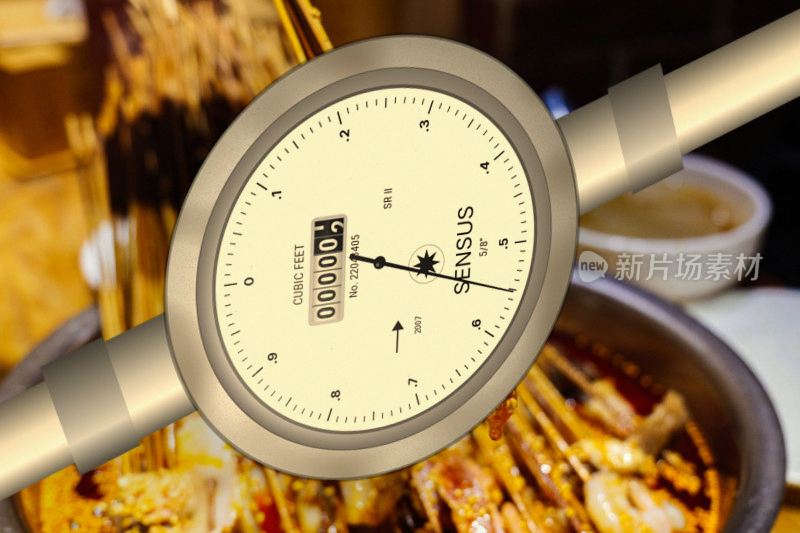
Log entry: 1.55 (ft³)
